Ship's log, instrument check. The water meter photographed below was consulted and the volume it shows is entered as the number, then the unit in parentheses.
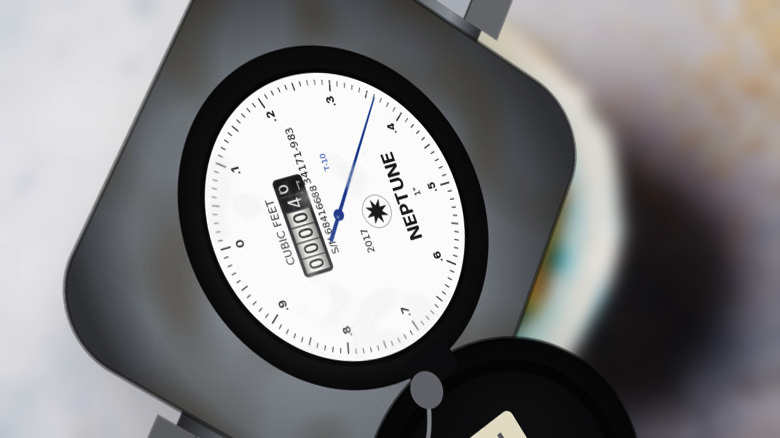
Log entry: 46.36 (ft³)
